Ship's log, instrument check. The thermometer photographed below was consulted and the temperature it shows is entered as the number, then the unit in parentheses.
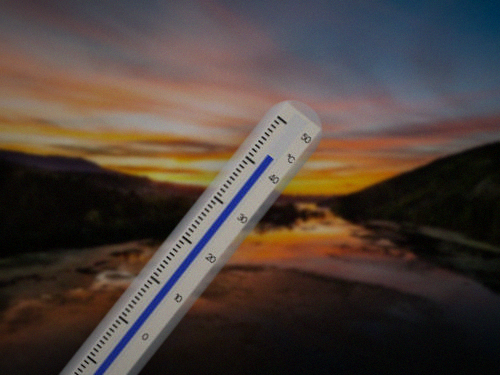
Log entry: 43 (°C)
